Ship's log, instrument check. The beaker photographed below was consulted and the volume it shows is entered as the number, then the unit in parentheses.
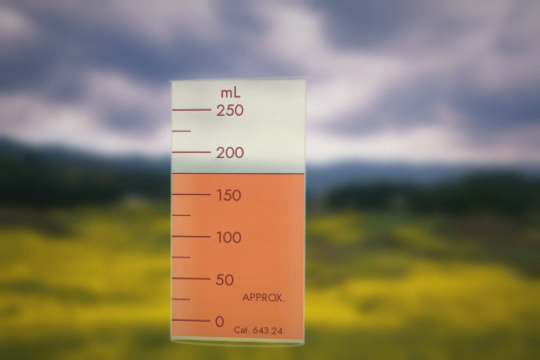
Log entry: 175 (mL)
